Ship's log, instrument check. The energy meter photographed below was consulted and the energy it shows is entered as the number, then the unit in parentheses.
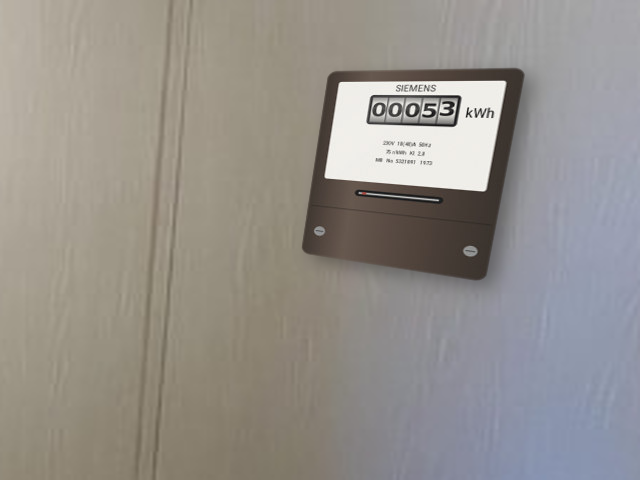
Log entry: 53 (kWh)
